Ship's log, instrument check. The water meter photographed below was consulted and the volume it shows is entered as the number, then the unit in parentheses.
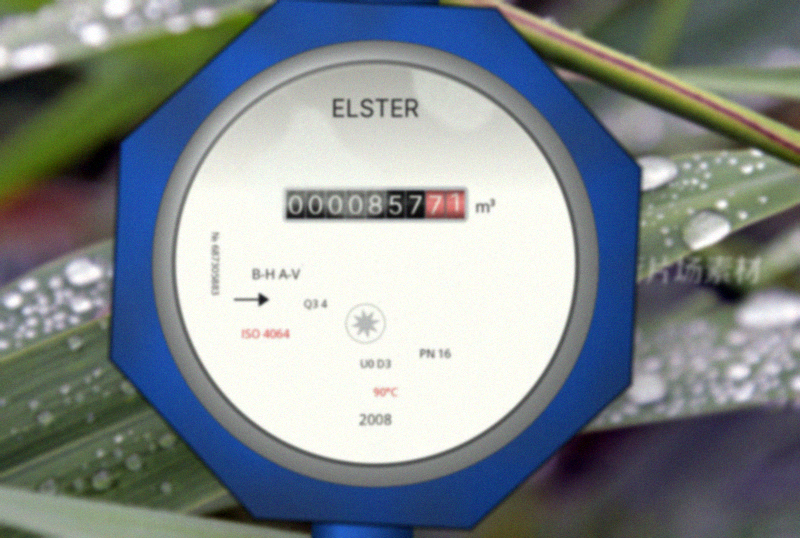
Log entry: 857.71 (m³)
